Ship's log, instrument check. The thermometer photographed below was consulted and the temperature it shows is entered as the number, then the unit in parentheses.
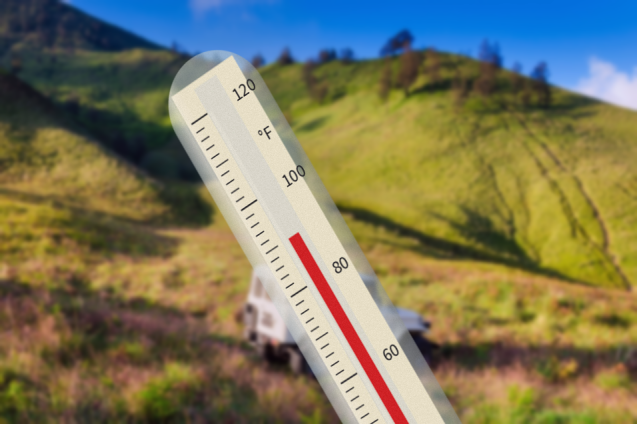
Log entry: 90 (°F)
